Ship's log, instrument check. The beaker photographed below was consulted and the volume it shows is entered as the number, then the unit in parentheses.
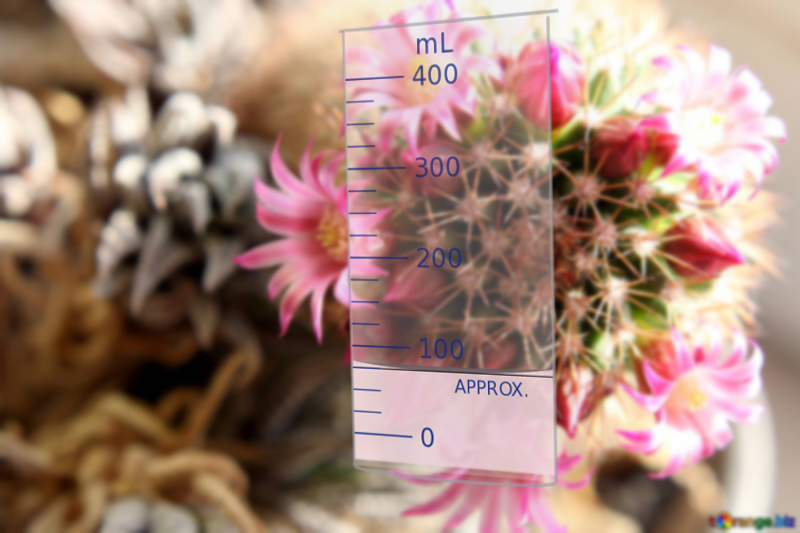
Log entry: 75 (mL)
